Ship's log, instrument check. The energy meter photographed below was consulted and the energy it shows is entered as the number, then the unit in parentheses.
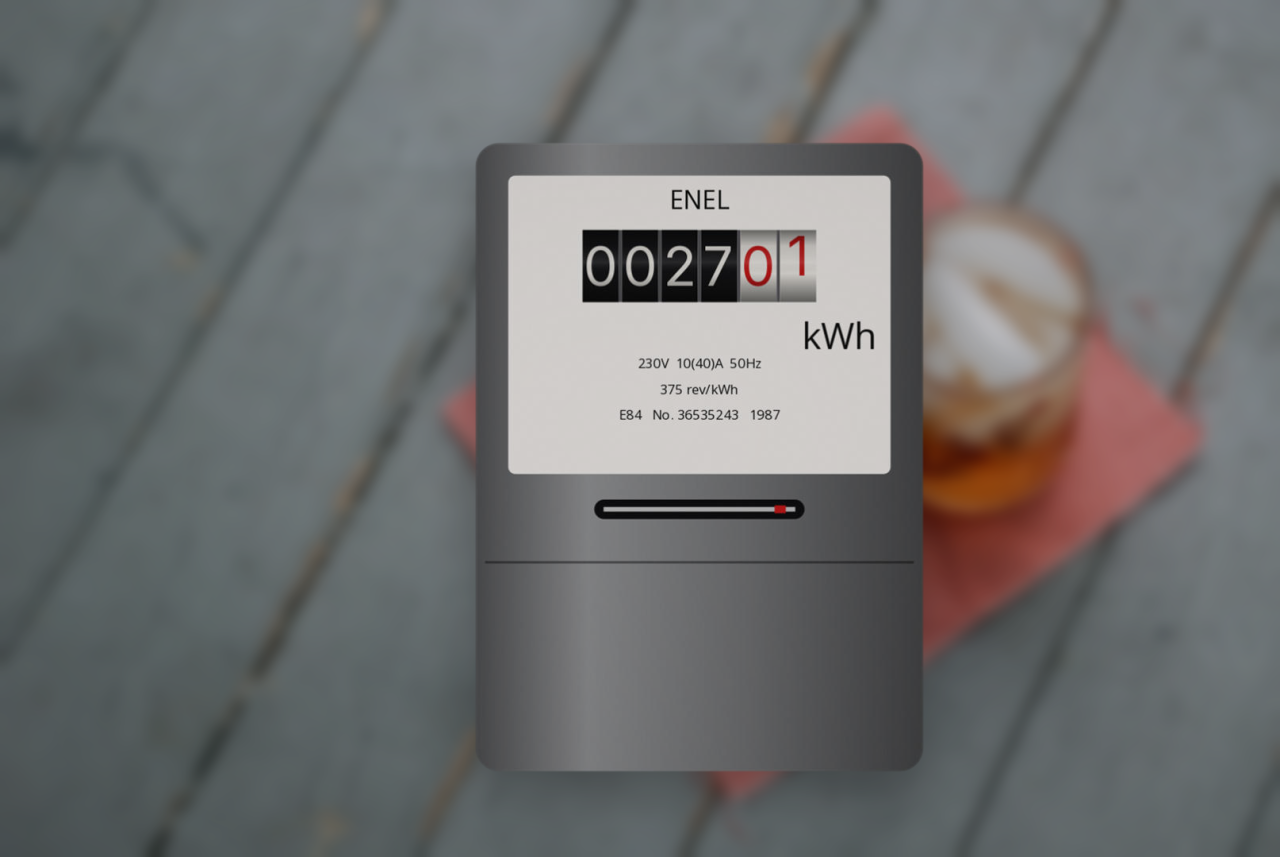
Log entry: 27.01 (kWh)
